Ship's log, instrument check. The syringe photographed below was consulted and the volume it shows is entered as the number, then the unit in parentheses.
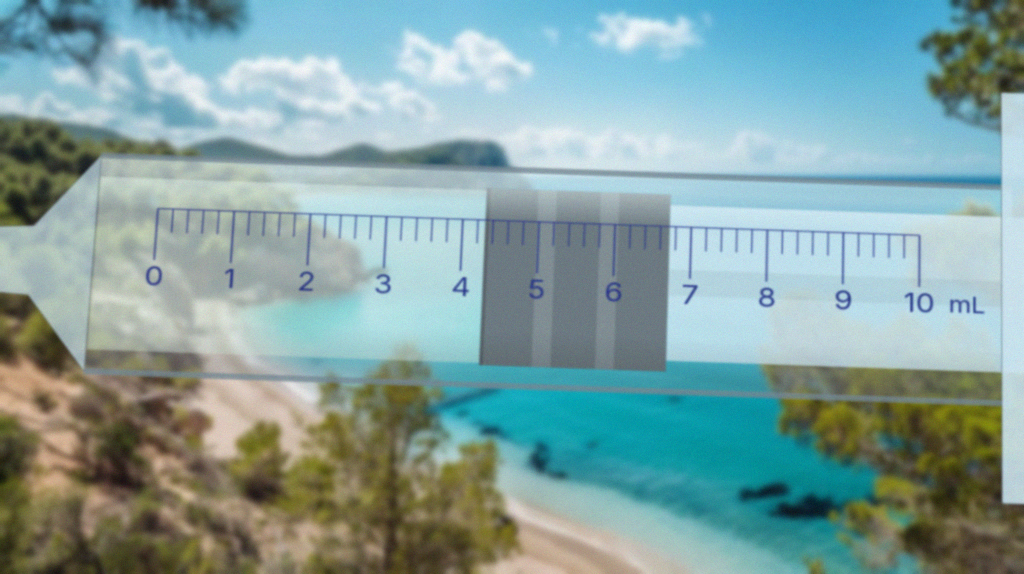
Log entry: 4.3 (mL)
